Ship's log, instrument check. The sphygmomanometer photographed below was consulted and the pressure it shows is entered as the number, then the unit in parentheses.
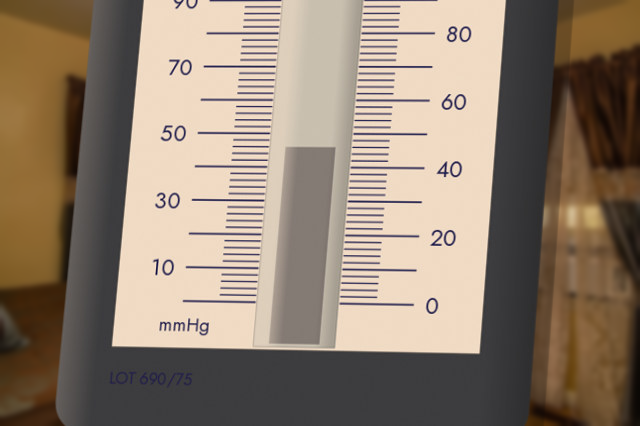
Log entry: 46 (mmHg)
